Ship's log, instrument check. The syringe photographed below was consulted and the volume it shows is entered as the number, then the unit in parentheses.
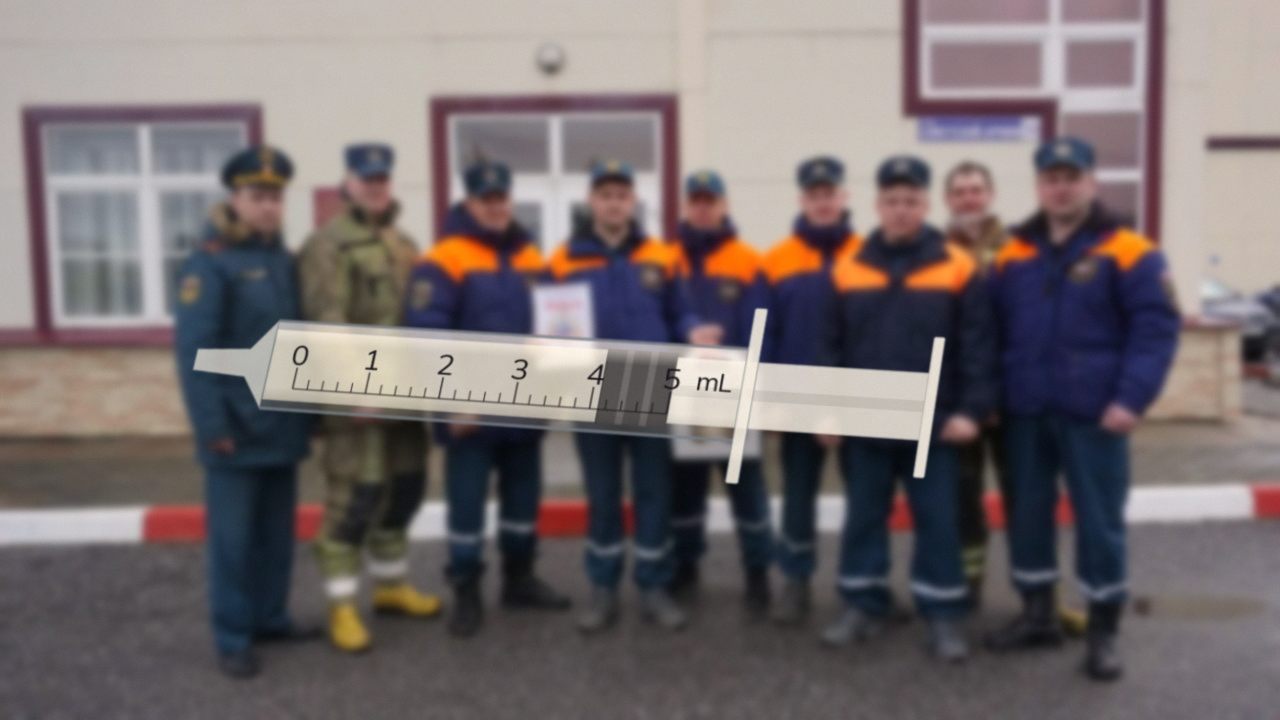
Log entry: 4.1 (mL)
